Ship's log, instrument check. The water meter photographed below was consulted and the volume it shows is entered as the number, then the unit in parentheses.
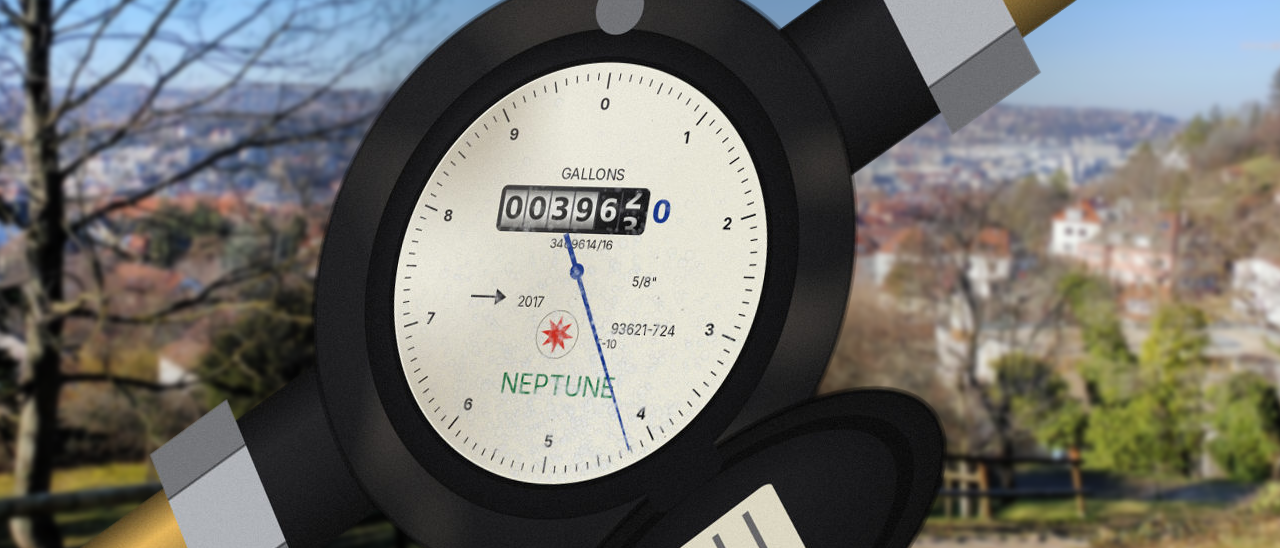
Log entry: 39624.2 (gal)
